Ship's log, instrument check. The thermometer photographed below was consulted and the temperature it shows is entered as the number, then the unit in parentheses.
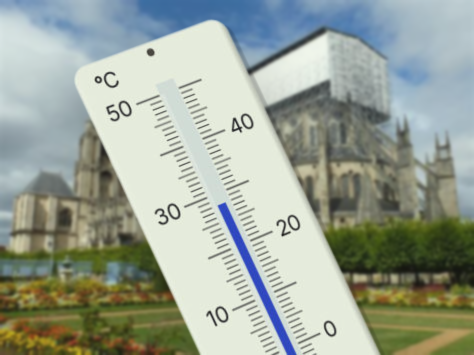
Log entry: 28 (°C)
